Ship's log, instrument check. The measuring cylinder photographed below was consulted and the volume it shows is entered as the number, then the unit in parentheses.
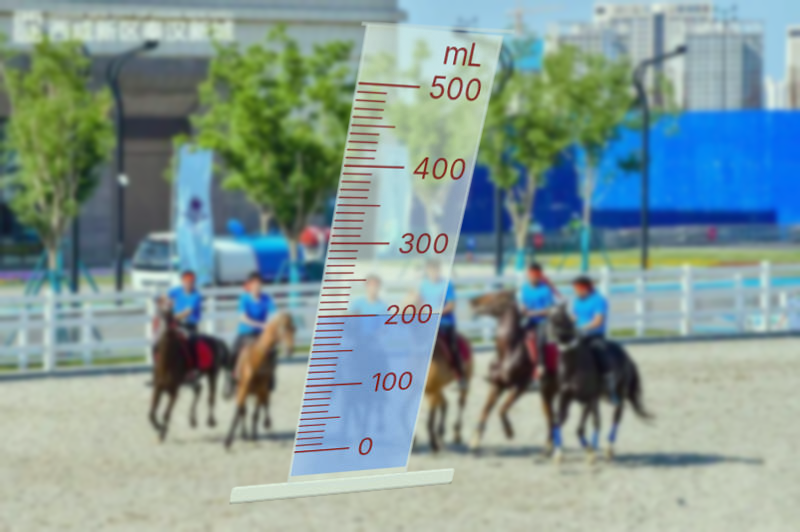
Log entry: 200 (mL)
